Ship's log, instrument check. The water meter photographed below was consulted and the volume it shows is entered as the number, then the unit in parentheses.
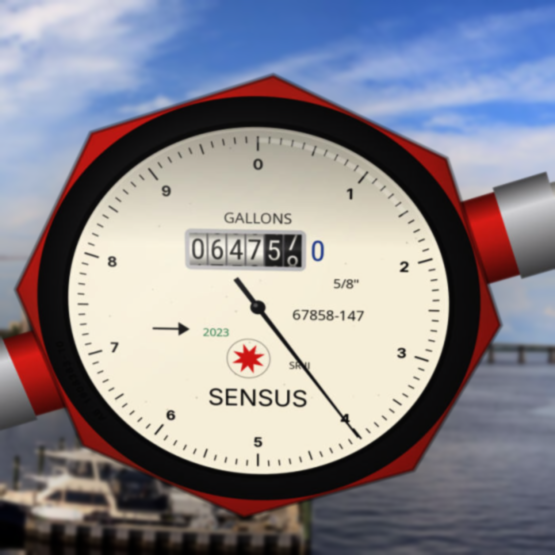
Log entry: 647574.0 (gal)
